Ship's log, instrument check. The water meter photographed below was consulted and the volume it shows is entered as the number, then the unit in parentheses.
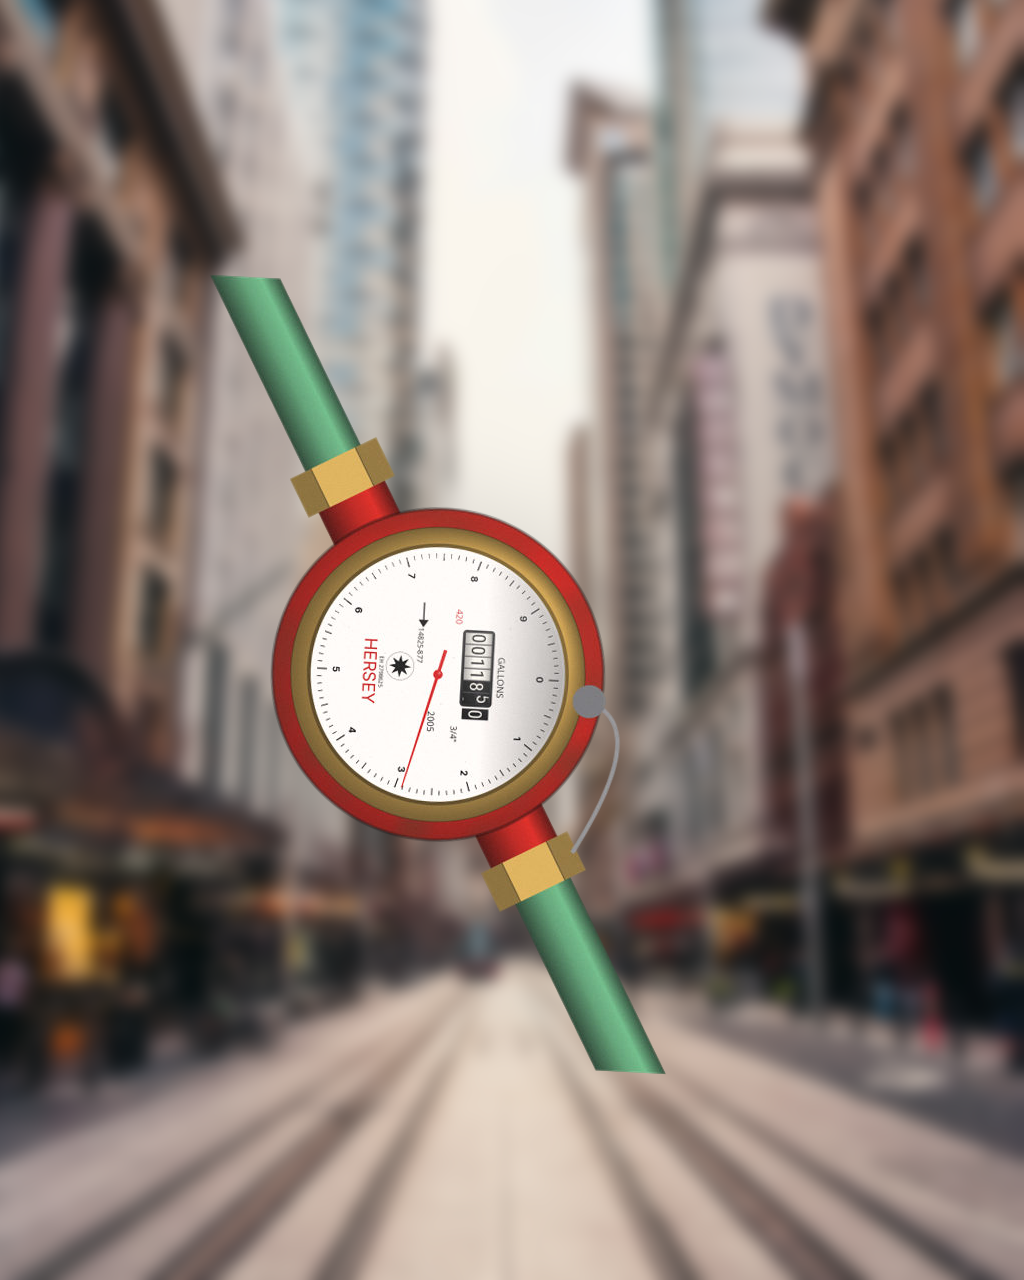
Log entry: 11852.9 (gal)
